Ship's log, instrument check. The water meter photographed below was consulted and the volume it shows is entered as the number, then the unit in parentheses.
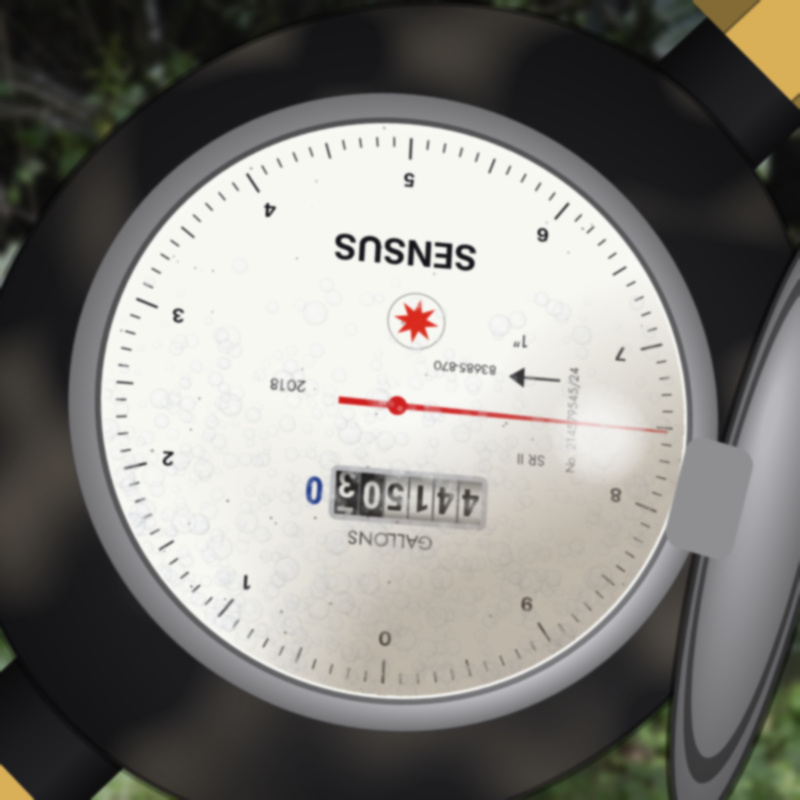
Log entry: 4415027.5 (gal)
